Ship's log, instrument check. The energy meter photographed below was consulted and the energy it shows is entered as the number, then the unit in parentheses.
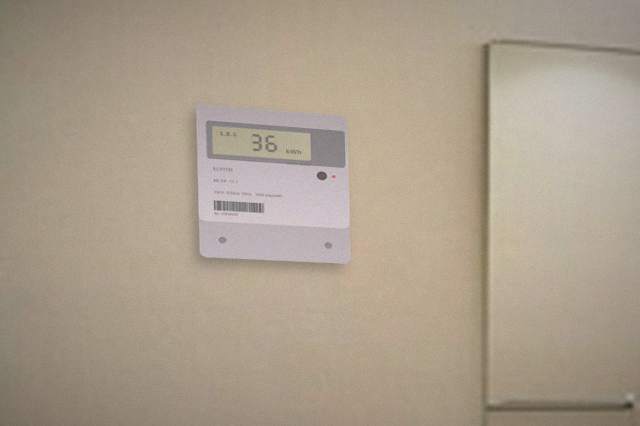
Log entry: 36 (kWh)
